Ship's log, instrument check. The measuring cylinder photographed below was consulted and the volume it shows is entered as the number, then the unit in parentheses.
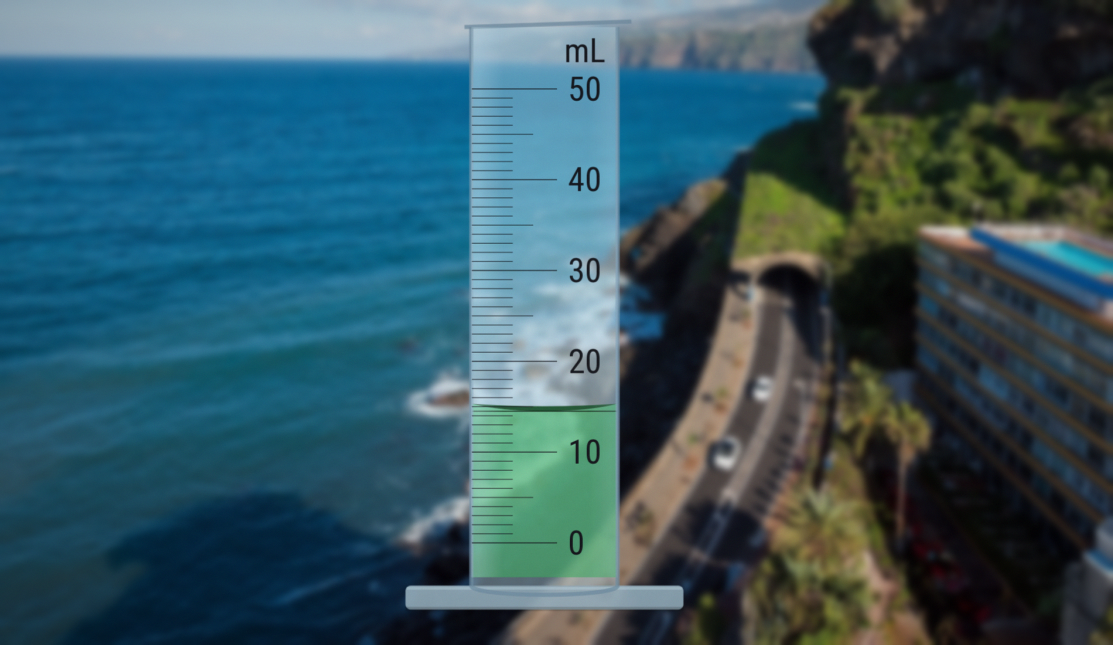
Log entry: 14.5 (mL)
